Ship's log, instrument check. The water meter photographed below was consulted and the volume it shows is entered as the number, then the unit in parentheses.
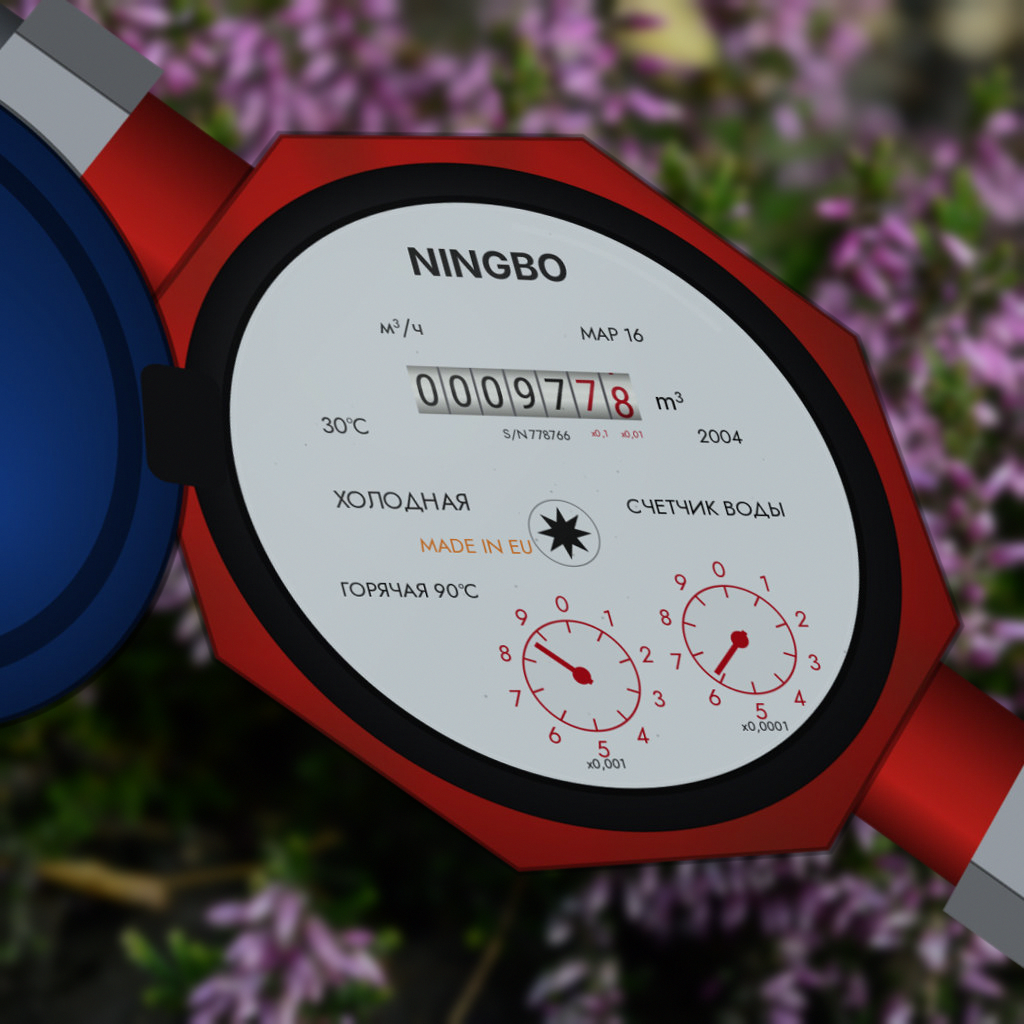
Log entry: 97.7786 (m³)
